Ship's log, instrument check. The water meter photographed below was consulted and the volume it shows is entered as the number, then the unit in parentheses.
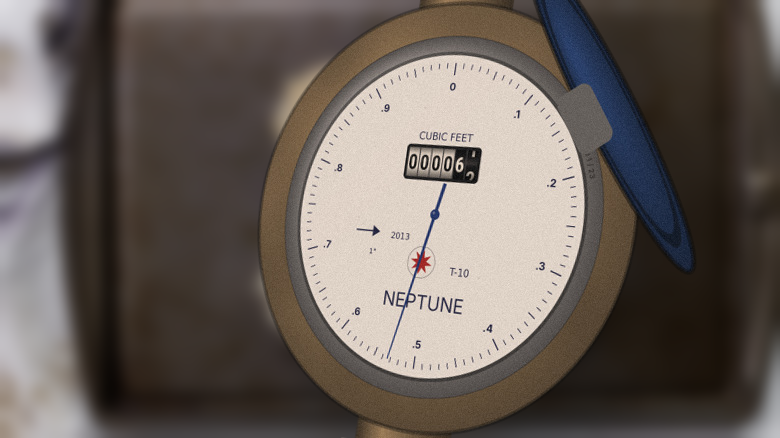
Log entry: 61.53 (ft³)
